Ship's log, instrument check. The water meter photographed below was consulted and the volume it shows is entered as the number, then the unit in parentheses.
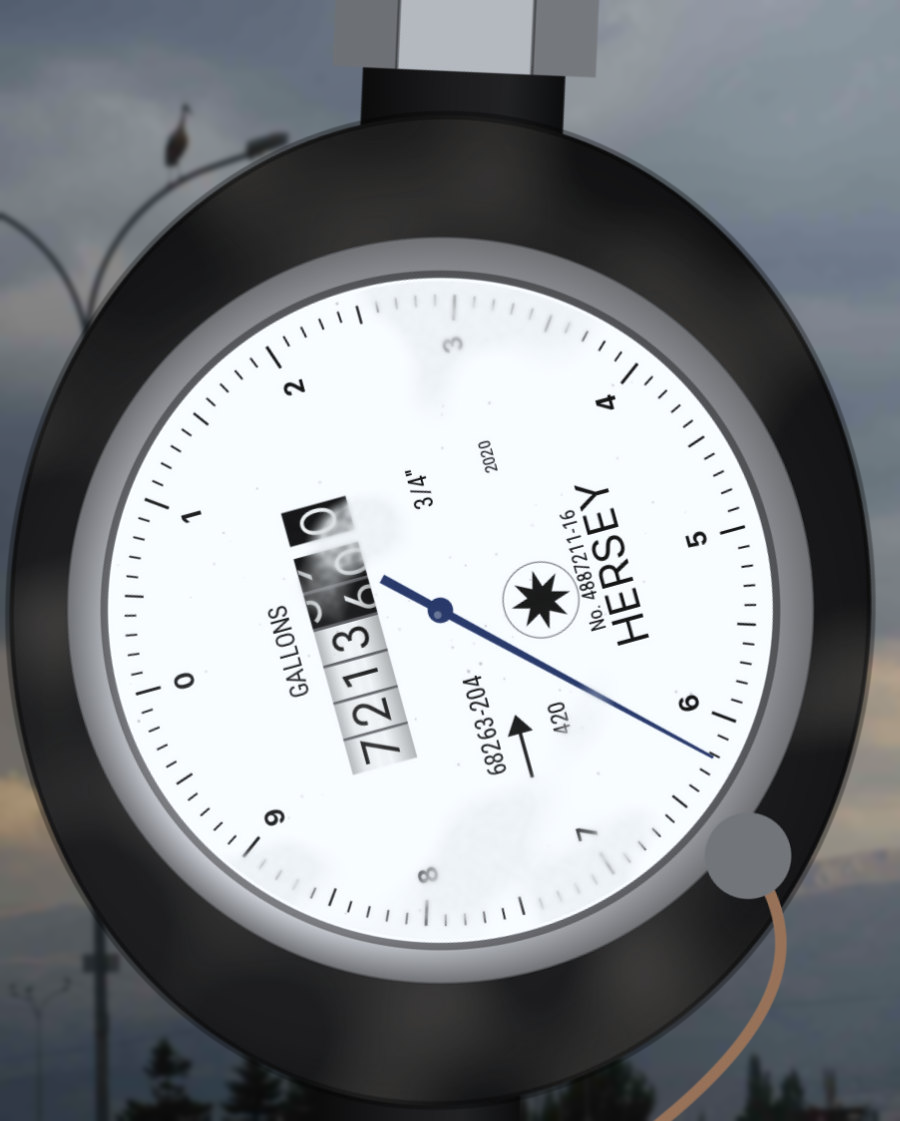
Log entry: 7213596.2 (gal)
